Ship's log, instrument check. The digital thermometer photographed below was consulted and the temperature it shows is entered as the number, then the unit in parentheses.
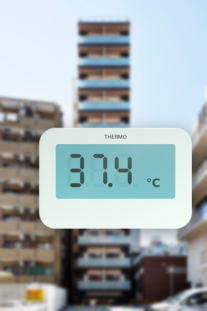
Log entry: 37.4 (°C)
